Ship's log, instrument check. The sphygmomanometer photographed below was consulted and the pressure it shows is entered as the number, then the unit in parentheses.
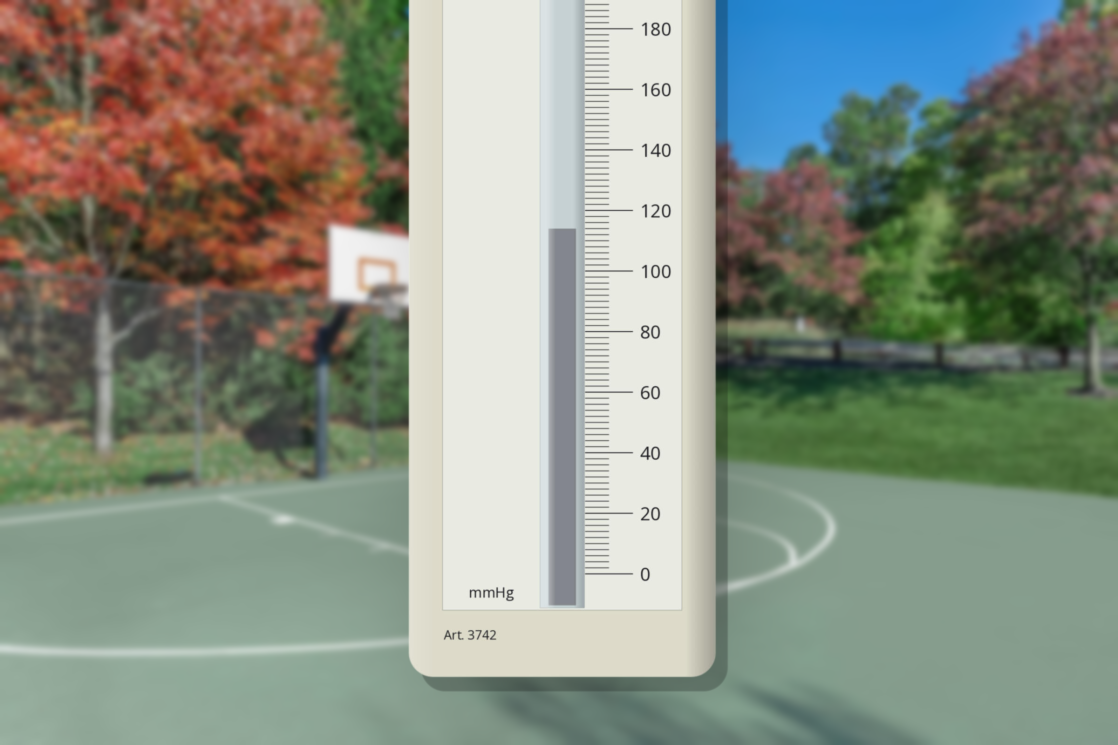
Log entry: 114 (mmHg)
